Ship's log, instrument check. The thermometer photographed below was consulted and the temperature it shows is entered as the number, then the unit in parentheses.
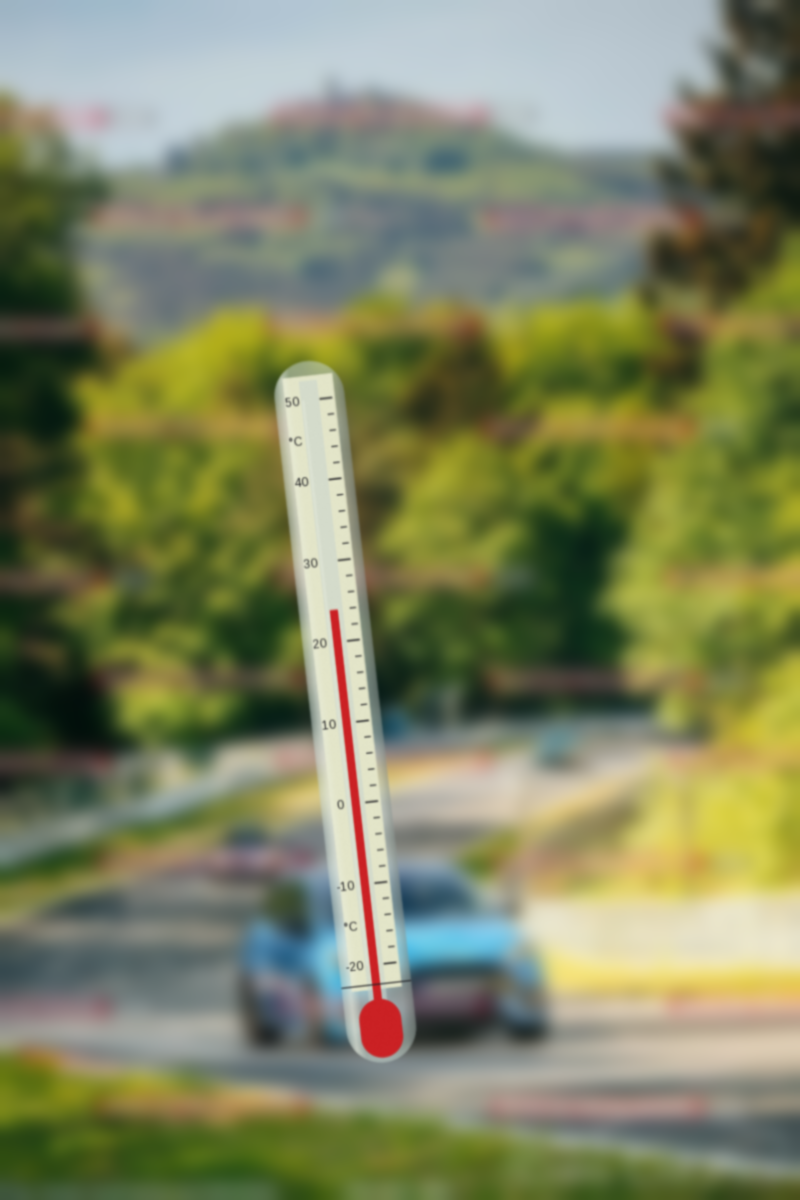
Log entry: 24 (°C)
